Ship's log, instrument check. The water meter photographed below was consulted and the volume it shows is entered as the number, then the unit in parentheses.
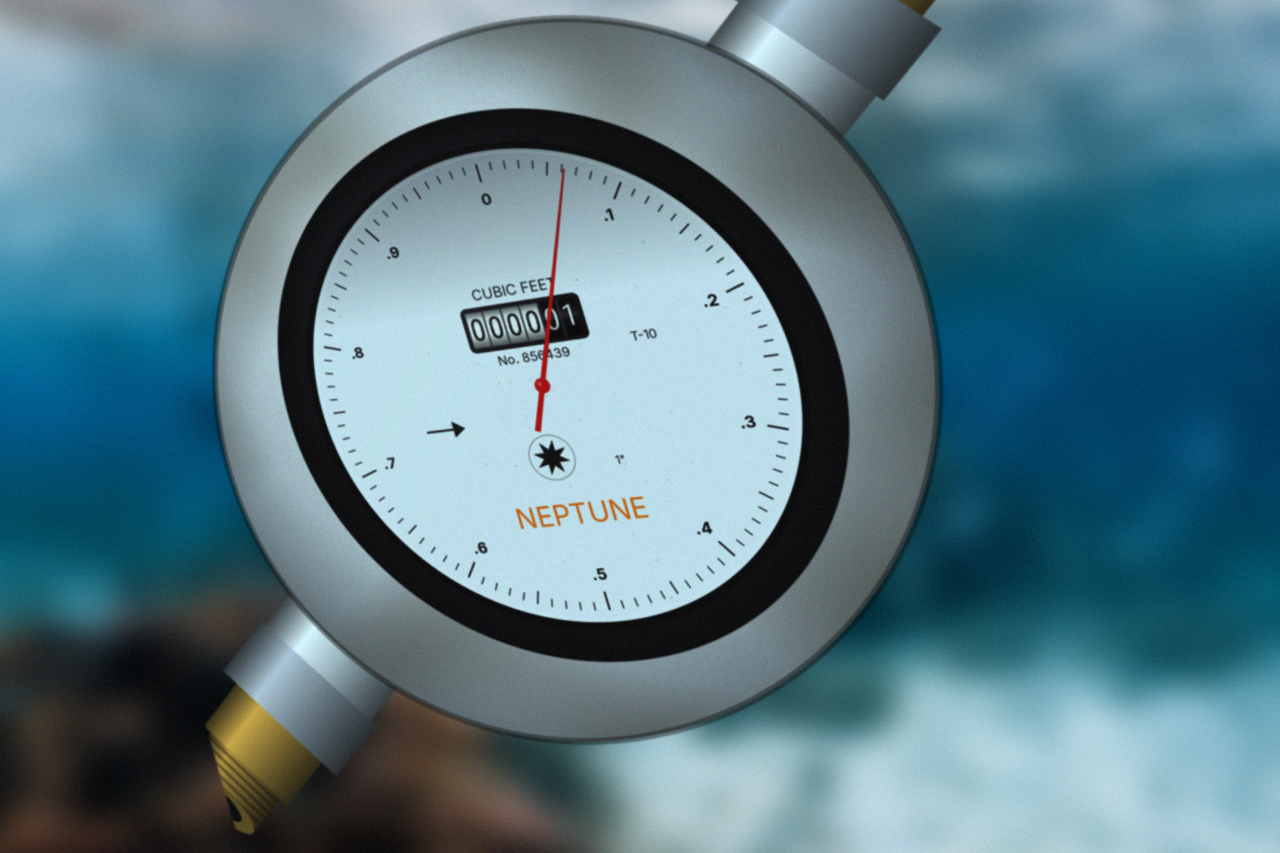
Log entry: 1.06 (ft³)
